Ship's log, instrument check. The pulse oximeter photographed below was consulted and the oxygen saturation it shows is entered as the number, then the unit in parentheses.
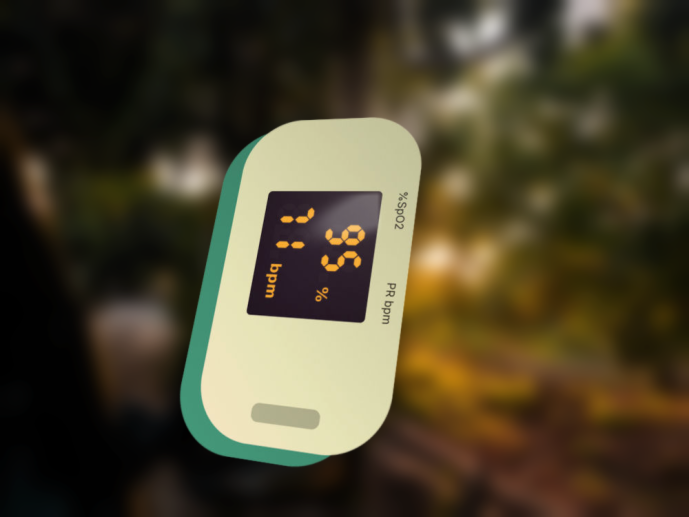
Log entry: 95 (%)
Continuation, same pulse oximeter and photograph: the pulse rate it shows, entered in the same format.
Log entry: 71 (bpm)
